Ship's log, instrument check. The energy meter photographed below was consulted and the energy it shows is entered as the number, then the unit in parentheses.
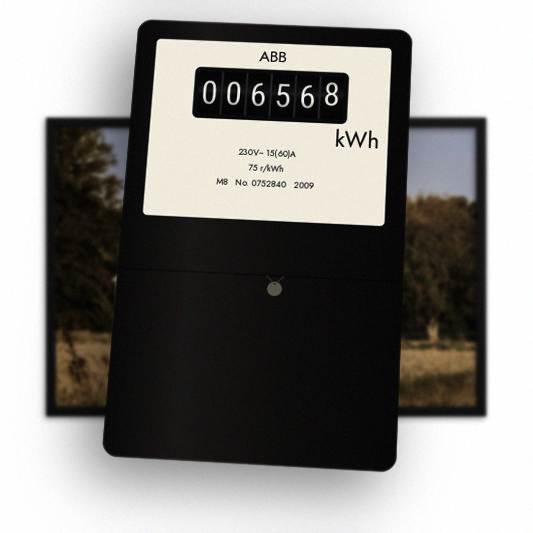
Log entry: 6568 (kWh)
